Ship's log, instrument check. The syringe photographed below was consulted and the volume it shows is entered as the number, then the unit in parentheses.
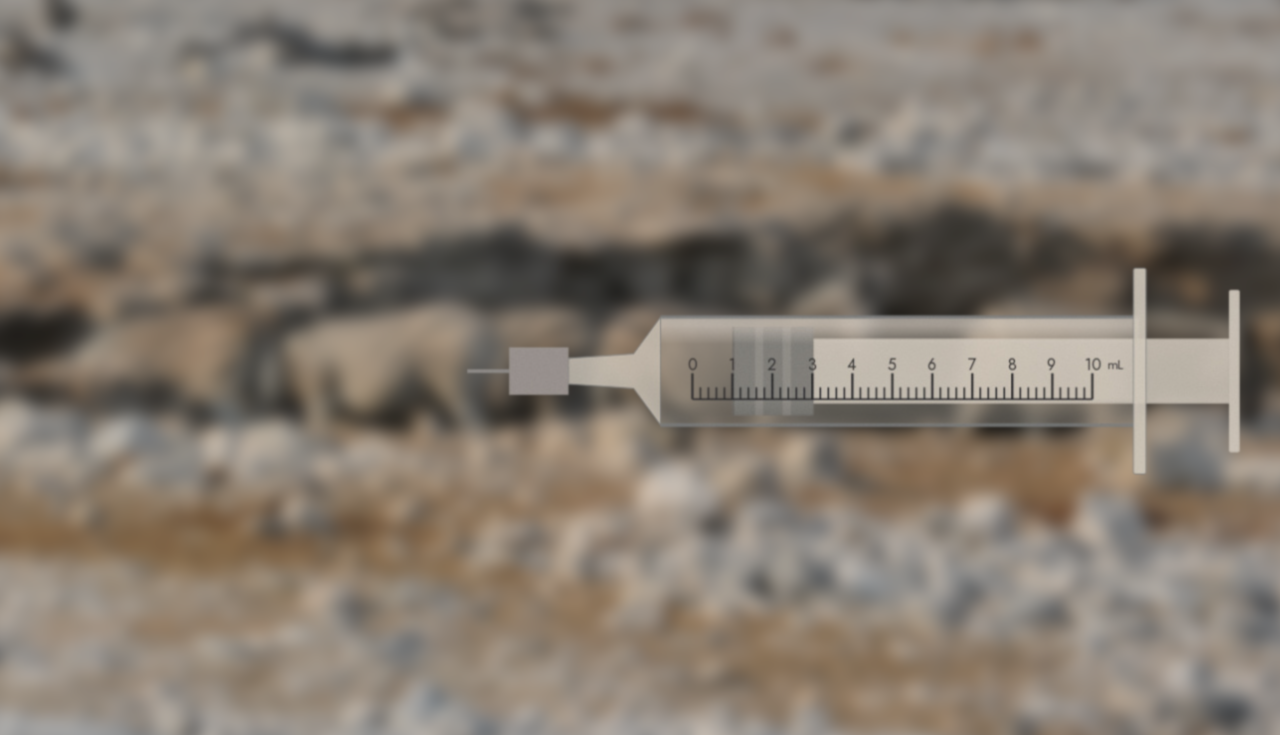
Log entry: 1 (mL)
